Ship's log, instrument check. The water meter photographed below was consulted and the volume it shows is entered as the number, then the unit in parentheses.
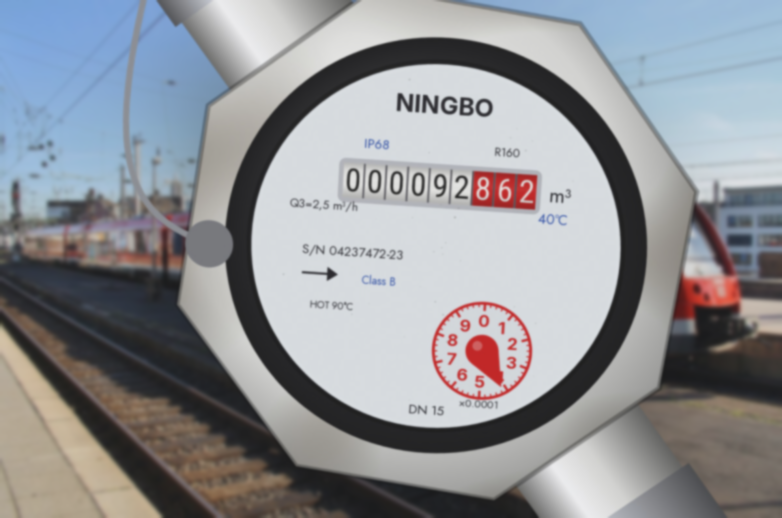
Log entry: 92.8624 (m³)
